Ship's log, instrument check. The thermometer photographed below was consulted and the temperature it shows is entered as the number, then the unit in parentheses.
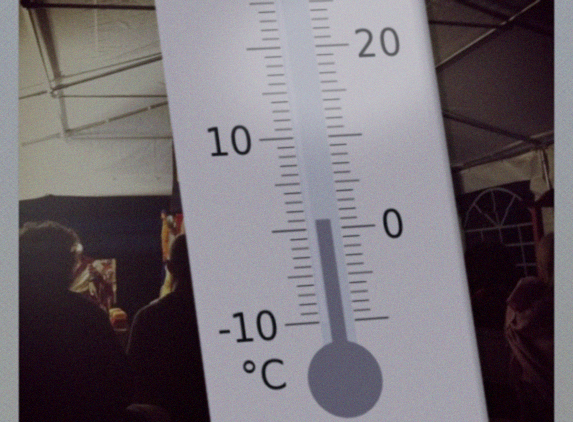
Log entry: 1 (°C)
